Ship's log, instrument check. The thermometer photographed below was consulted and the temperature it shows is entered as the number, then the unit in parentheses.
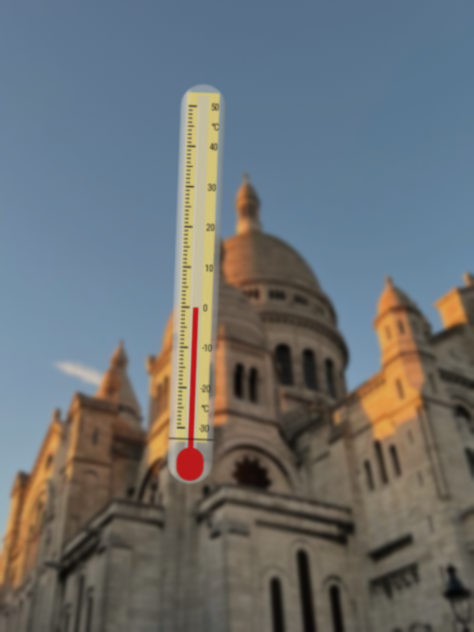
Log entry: 0 (°C)
